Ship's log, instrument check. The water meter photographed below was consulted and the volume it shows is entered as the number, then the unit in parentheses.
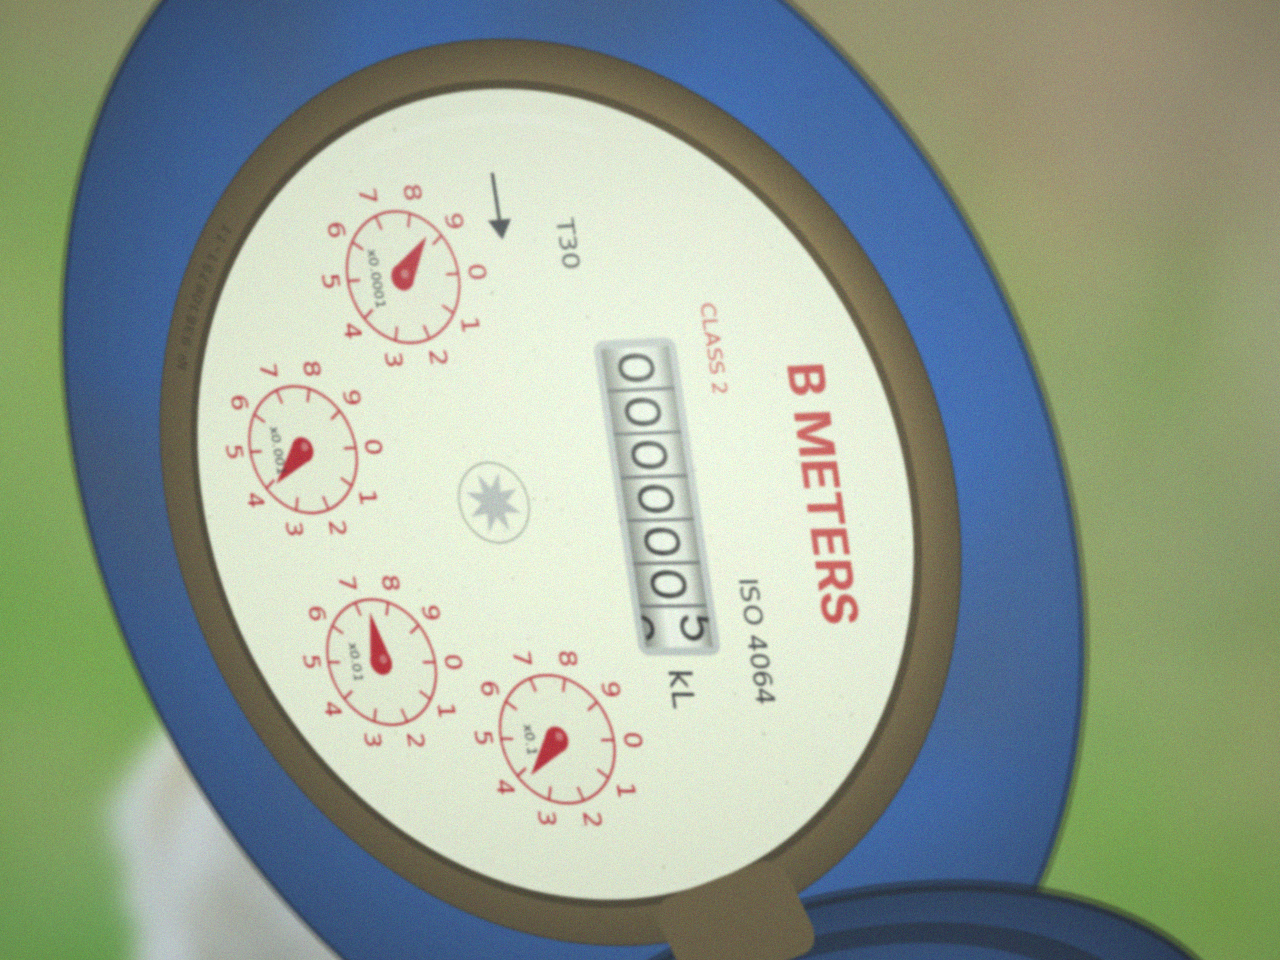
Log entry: 5.3738 (kL)
